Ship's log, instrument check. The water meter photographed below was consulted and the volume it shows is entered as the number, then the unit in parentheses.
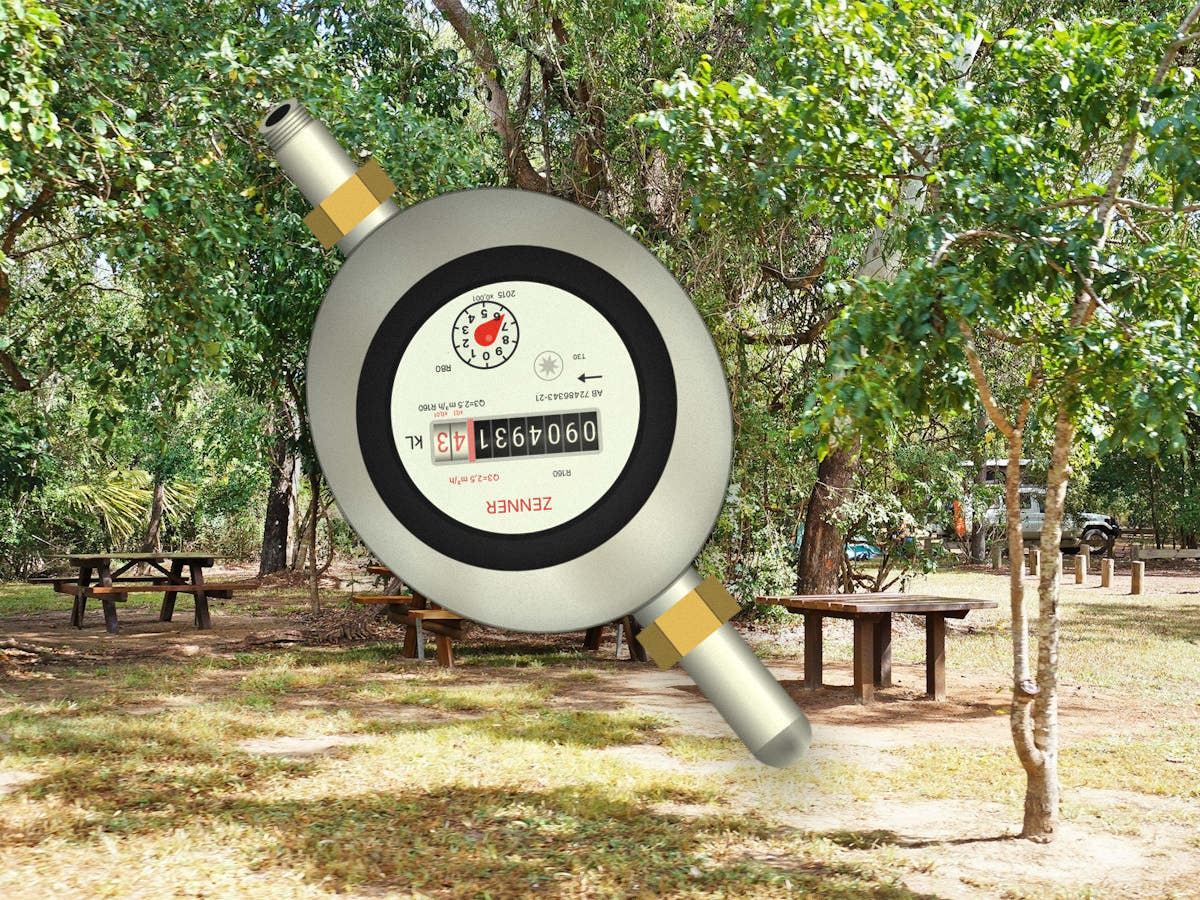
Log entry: 904931.436 (kL)
